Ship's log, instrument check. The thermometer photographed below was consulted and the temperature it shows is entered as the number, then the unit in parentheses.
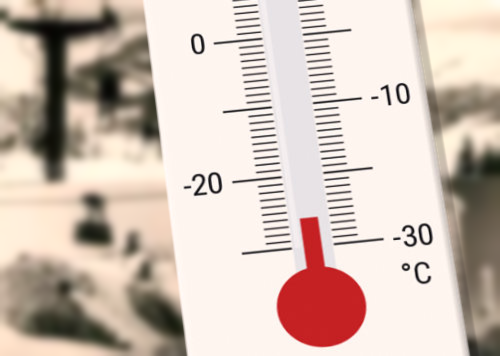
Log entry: -26 (°C)
